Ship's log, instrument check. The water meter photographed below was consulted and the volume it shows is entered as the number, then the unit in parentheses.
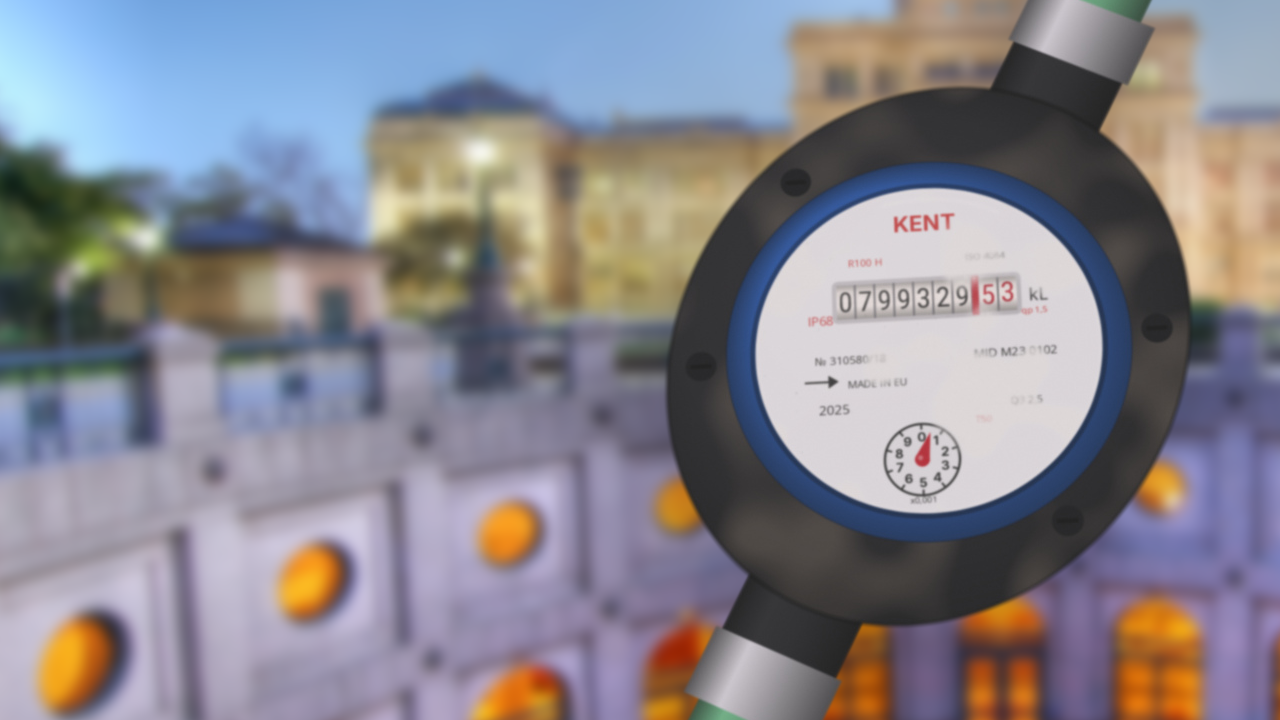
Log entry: 799329.530 (kL)
